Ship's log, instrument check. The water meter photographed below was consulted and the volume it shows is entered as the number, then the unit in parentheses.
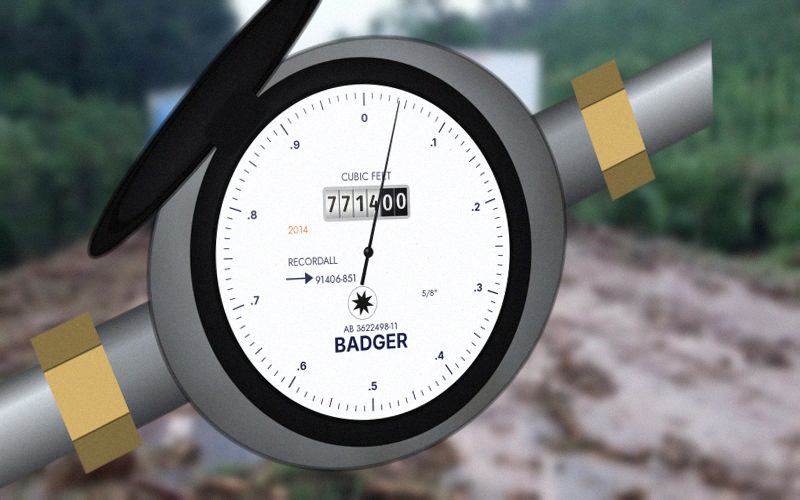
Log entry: 771400.04 (ft³)
